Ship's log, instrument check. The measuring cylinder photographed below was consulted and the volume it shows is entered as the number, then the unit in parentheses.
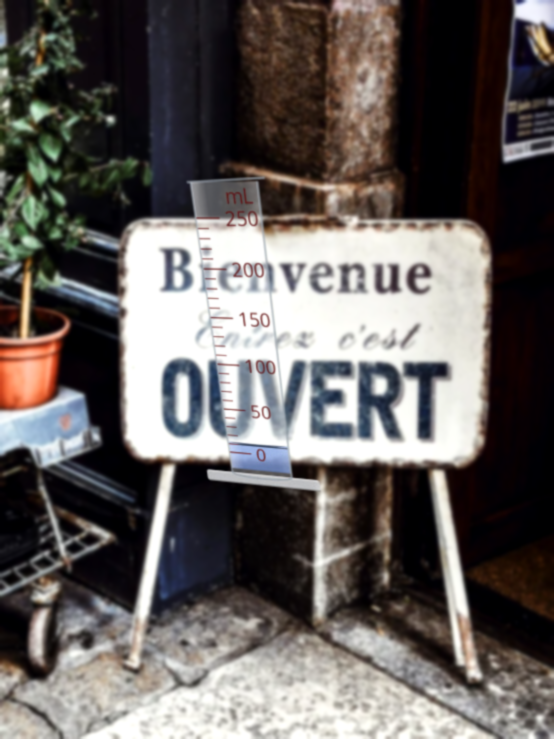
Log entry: 10 (mL)
